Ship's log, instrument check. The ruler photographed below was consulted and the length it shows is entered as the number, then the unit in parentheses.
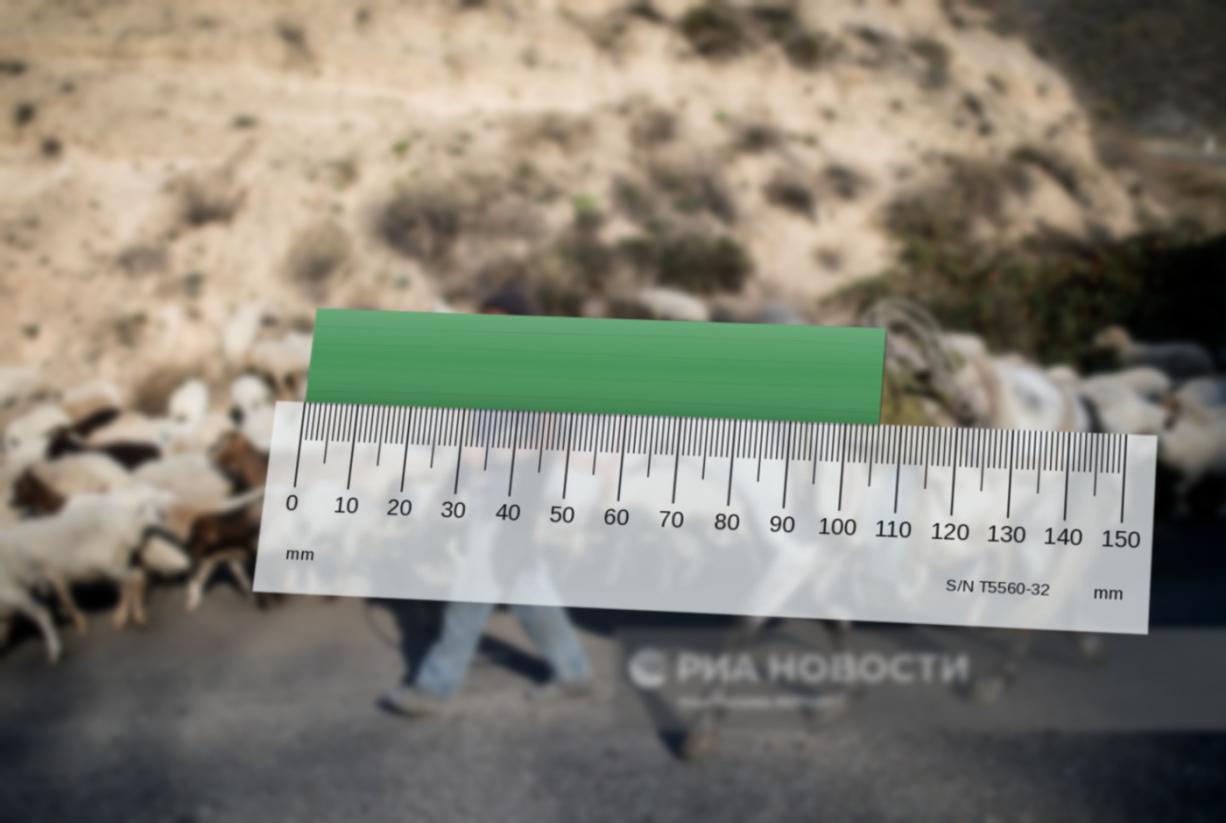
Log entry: 106 (mm)
